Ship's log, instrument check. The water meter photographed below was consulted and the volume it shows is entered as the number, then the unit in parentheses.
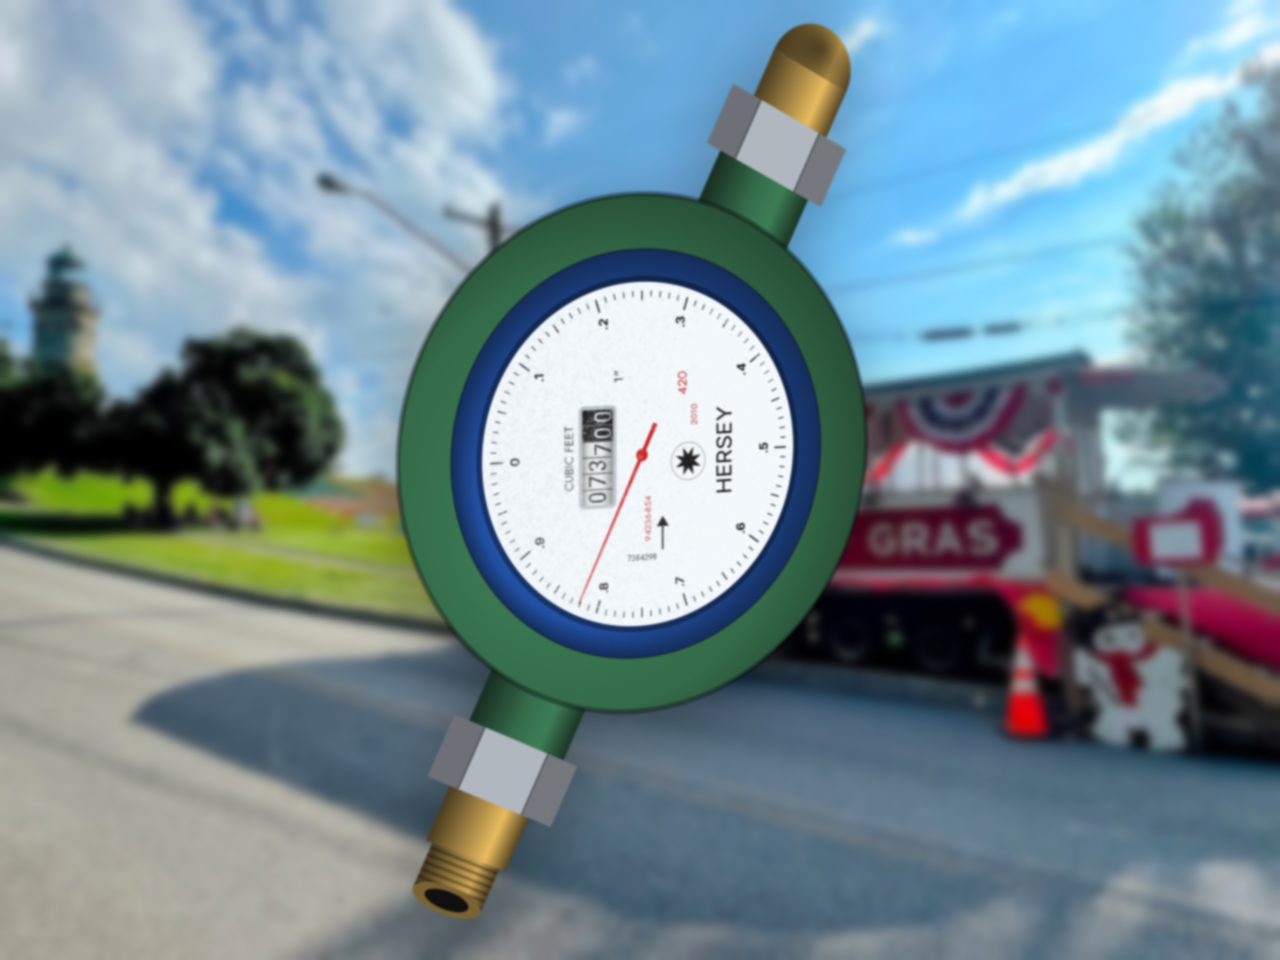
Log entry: 73699.82 (ft³)
